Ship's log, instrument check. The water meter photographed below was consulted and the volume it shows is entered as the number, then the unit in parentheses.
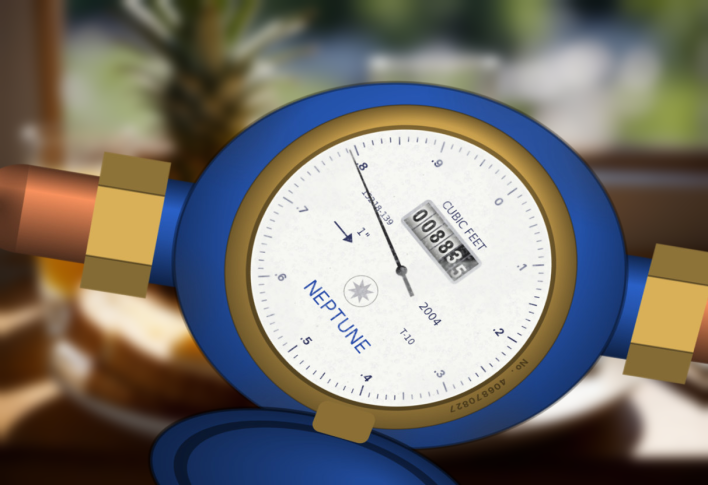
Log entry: 8834.79 (ft³)
